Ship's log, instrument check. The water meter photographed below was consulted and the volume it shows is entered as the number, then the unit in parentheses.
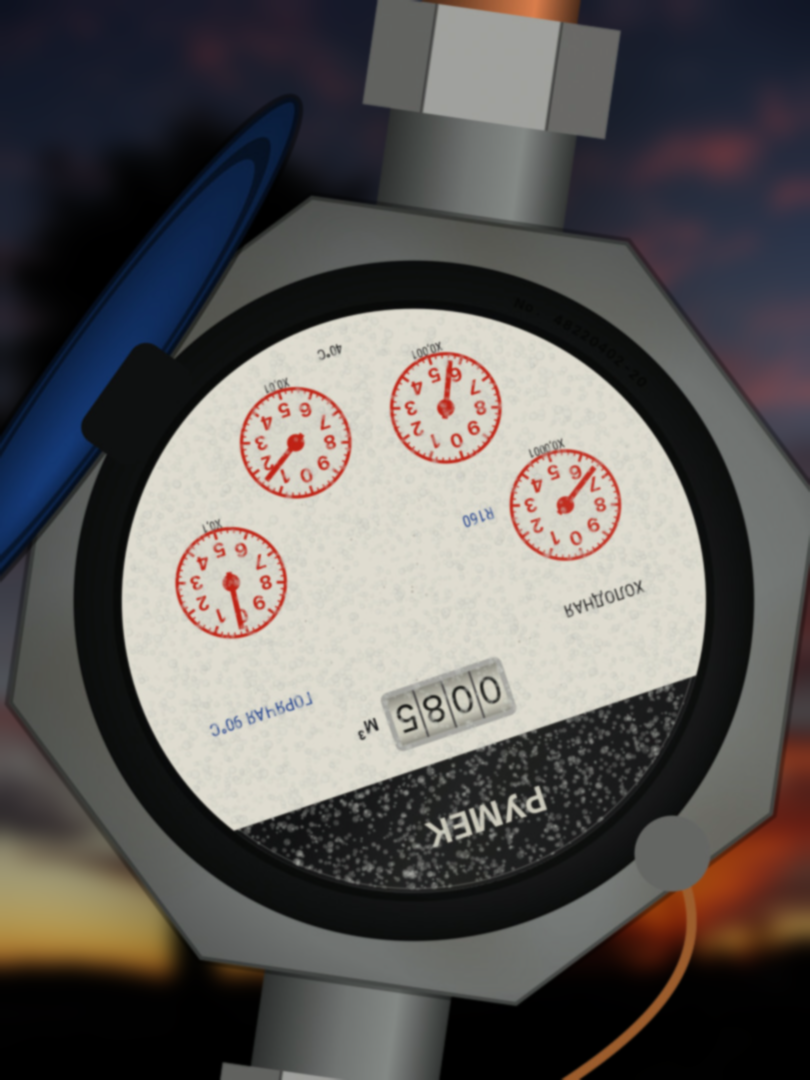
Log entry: 85.0156 (m³)
